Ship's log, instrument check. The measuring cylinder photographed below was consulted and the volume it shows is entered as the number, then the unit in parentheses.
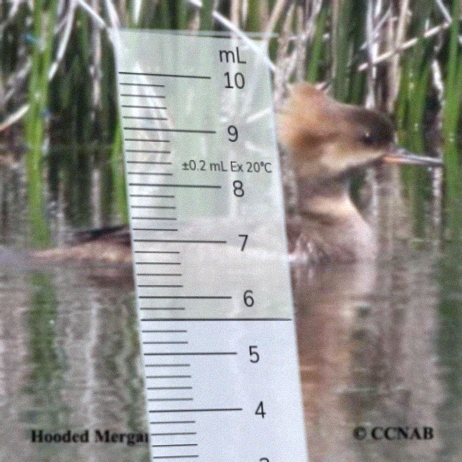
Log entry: 5.6 (mL)
